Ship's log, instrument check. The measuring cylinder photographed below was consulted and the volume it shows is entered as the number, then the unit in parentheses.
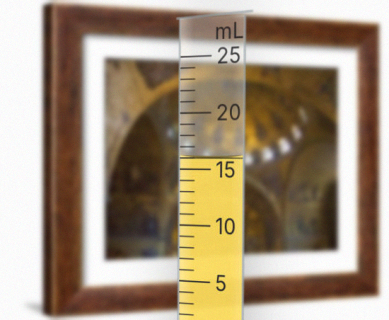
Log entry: 16 (mL)
